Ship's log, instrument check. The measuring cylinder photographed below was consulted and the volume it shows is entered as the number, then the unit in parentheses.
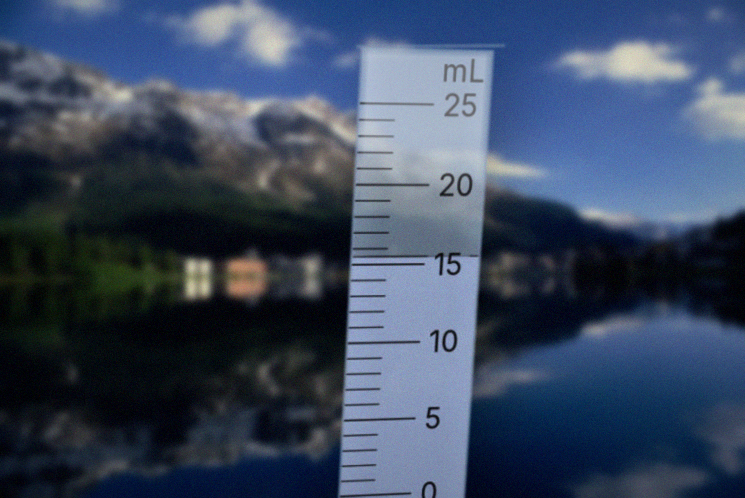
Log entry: 15.5 (mL)
